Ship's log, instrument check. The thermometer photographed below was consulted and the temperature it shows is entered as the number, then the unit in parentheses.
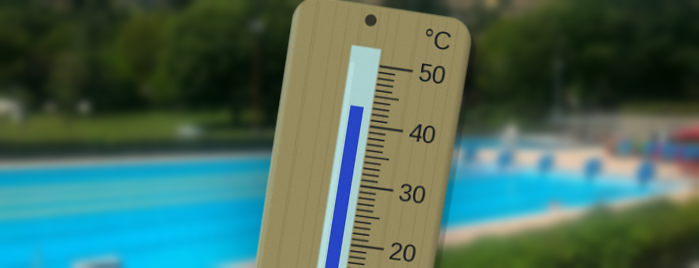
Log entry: 43 (°C)
